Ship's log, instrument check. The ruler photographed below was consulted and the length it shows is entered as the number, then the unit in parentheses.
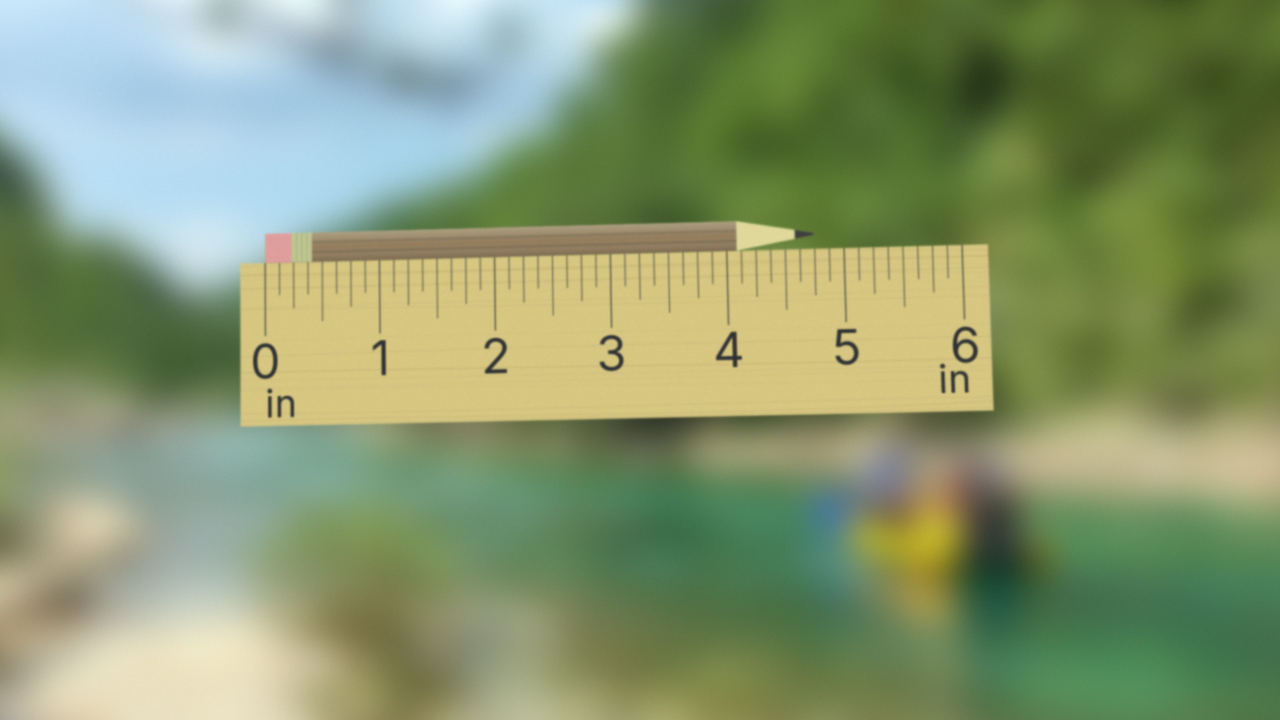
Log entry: 4.75 (in)
